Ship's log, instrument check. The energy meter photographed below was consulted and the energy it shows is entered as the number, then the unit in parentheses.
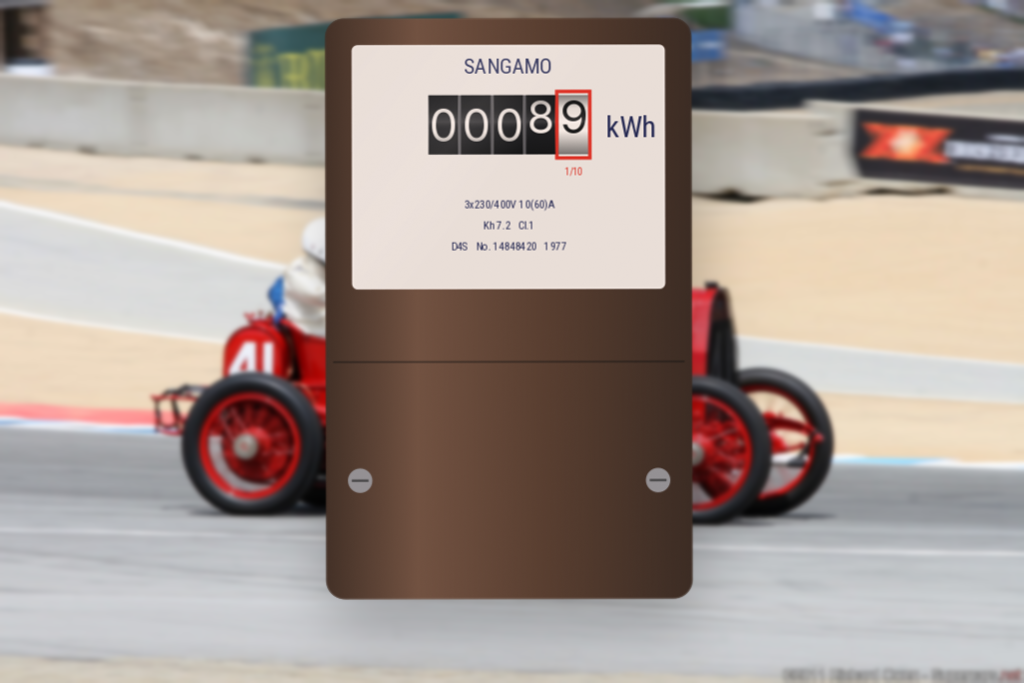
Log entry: 8.9 (kWh)
